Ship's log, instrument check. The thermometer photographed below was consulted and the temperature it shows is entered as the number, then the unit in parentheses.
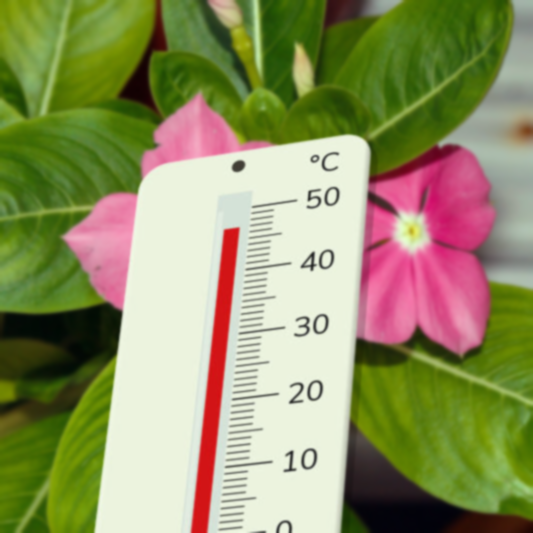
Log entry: 47 (°C)
